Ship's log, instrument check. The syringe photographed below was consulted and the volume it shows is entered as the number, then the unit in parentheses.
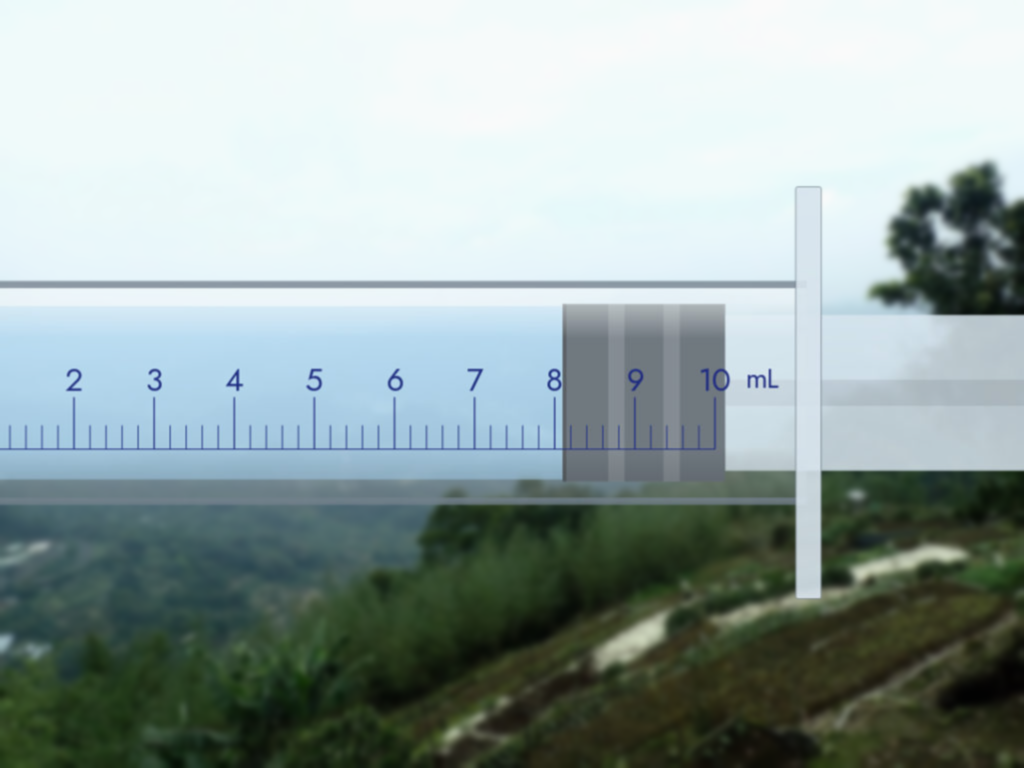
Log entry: 8.1 (mL)
